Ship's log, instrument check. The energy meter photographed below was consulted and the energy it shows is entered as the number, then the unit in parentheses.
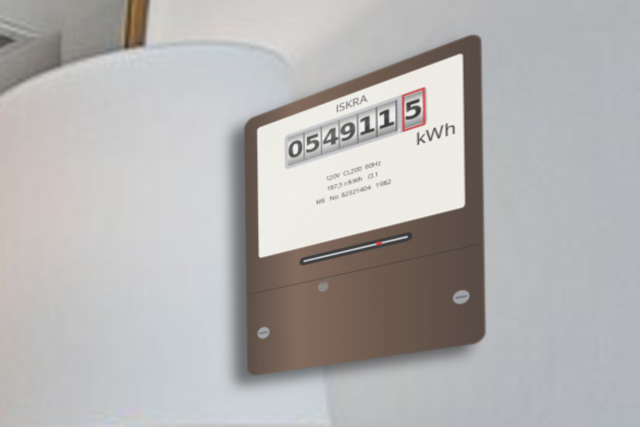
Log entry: 54911.5 (kWh)
